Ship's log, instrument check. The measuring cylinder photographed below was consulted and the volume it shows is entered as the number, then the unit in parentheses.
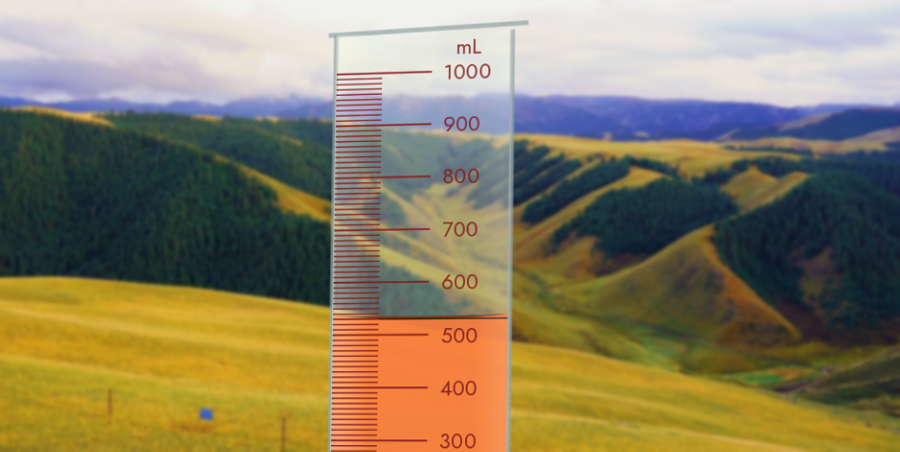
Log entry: 530 (mL)
